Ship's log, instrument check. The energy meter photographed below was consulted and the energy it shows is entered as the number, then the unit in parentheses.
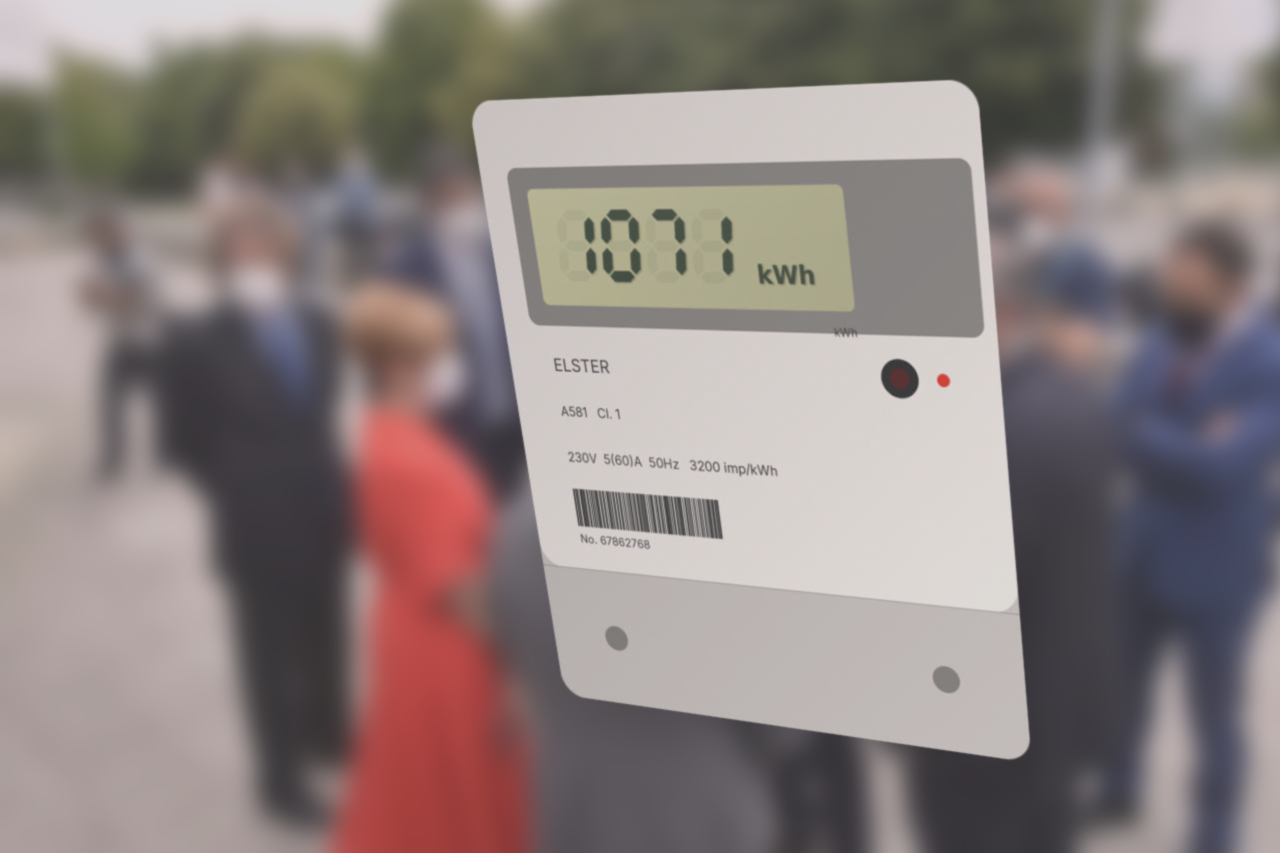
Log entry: 1071 (kWh)
